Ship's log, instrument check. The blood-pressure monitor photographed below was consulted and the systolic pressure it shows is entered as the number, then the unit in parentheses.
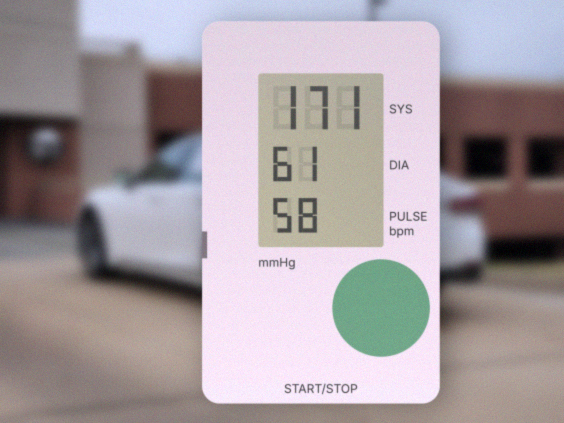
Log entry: 171 (mmHg)
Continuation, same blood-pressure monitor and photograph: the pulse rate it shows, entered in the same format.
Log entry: 58 (bpm)
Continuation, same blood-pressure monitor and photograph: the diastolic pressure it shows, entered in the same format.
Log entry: 61 (mmHg)
